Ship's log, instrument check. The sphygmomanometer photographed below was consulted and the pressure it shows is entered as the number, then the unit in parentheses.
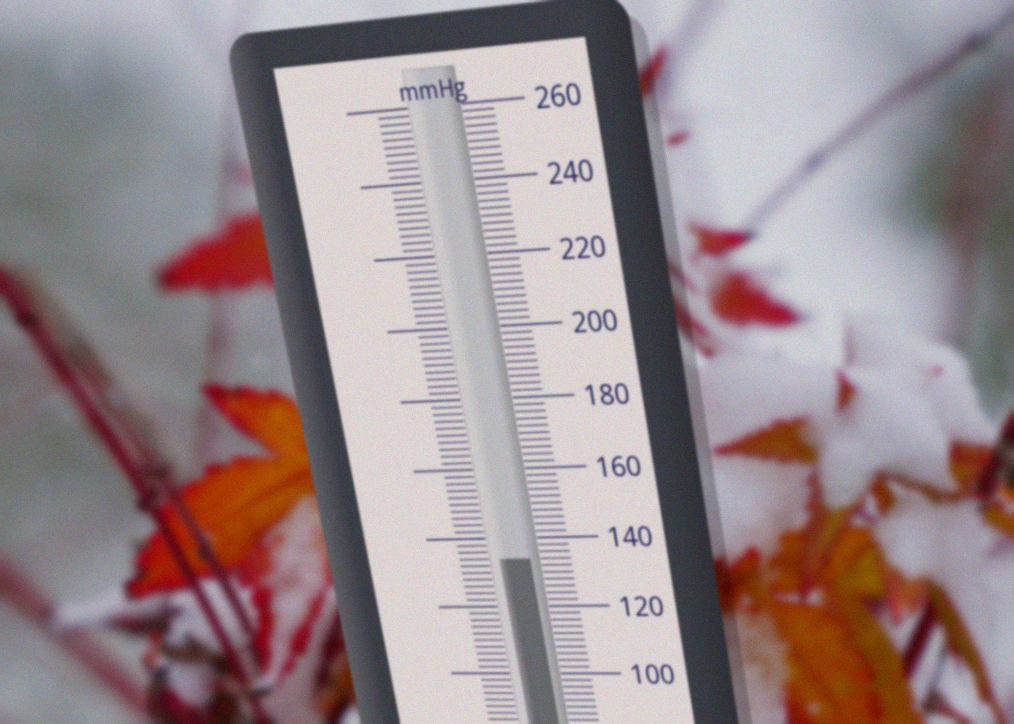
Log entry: 134 (mmHg)
